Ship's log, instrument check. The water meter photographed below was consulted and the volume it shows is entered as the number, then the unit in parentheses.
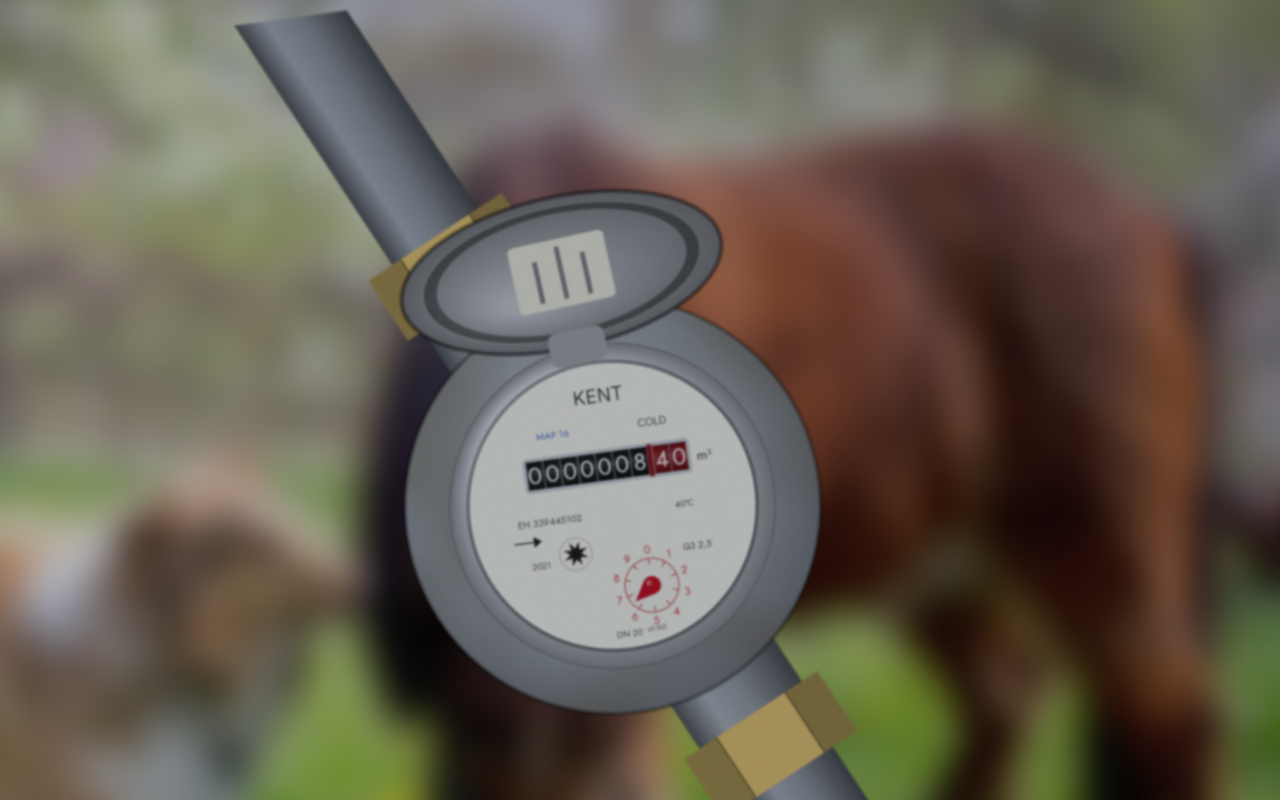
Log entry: 8.406 (m³)
